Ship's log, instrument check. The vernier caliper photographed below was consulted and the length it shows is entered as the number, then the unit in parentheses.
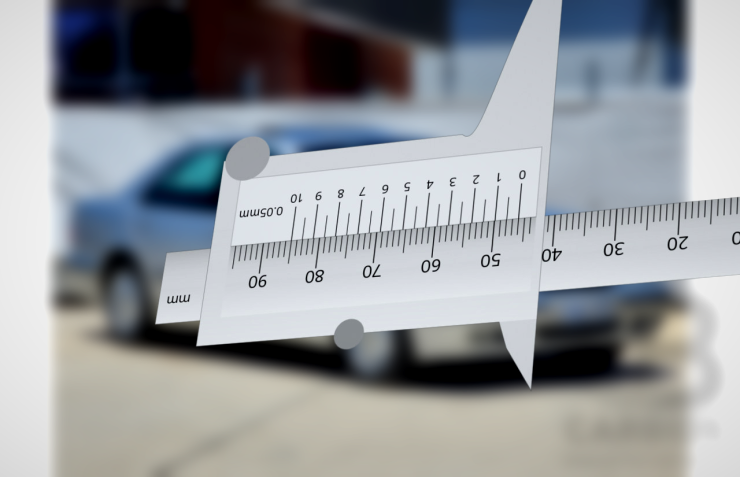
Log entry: 46.0 (mm)
